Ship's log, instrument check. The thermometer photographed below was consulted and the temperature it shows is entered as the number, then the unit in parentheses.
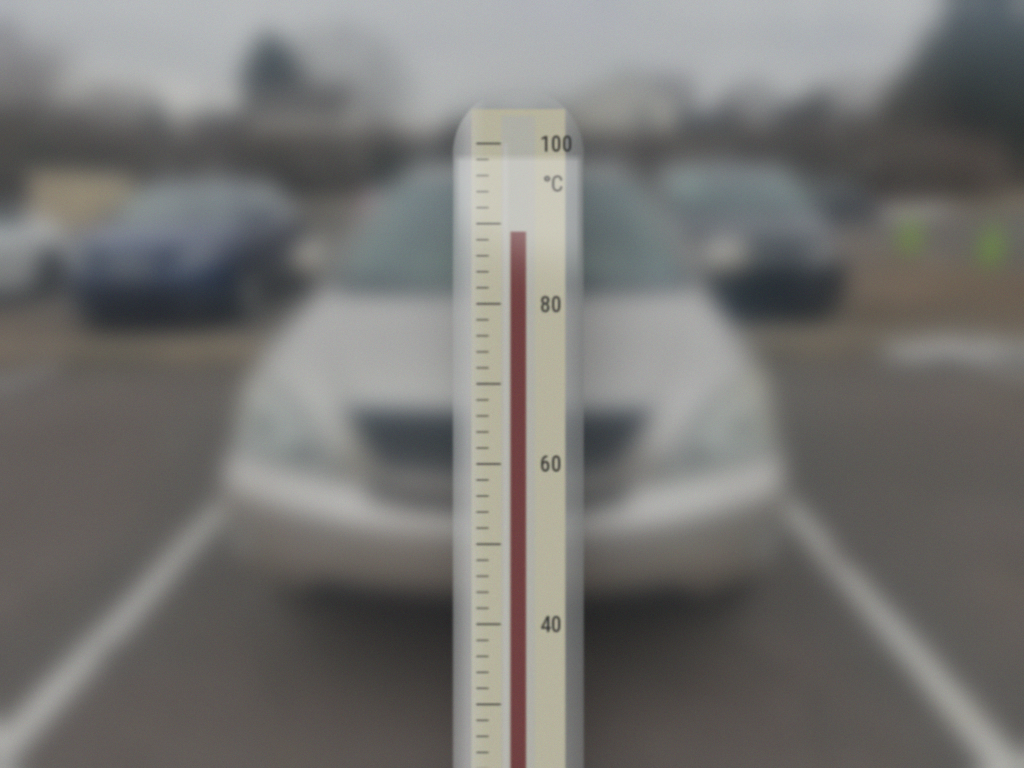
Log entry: 89 (°C)
